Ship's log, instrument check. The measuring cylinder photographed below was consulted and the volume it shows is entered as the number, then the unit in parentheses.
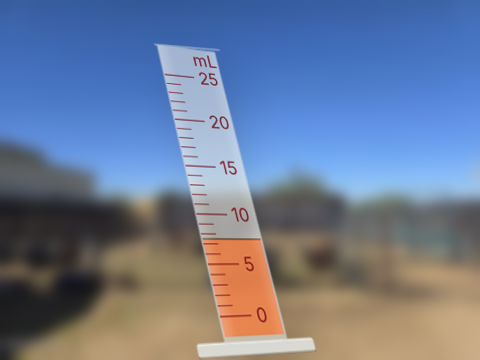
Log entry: 7.5 (mL)
